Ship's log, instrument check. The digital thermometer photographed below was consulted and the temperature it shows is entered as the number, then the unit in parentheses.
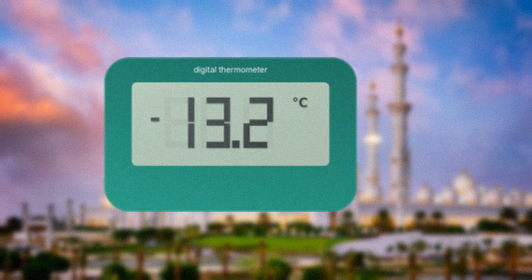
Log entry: -13.2 (°C)
